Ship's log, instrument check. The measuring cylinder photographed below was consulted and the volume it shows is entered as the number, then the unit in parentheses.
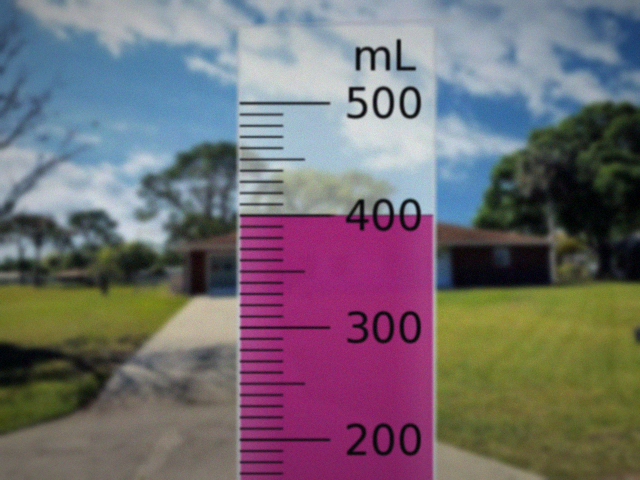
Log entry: 400 (mL)
